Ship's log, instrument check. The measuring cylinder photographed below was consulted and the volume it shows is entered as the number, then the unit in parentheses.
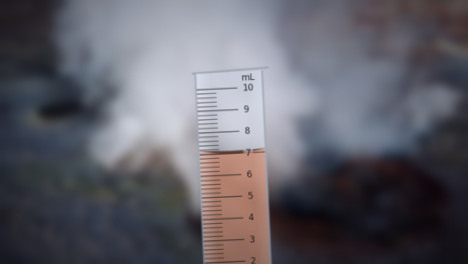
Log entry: 7 (mL)
